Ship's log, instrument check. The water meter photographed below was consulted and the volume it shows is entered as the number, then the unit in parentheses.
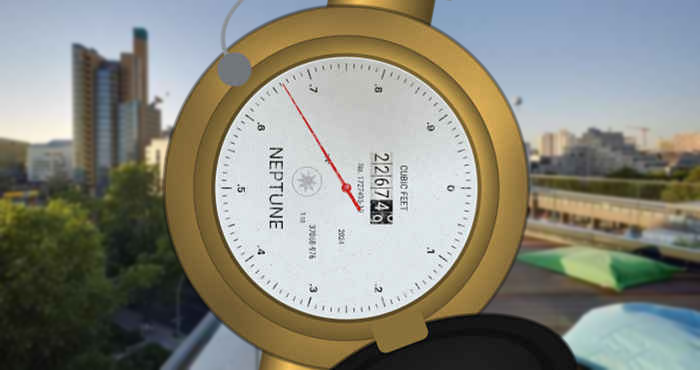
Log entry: 226748.66 (ft³)
